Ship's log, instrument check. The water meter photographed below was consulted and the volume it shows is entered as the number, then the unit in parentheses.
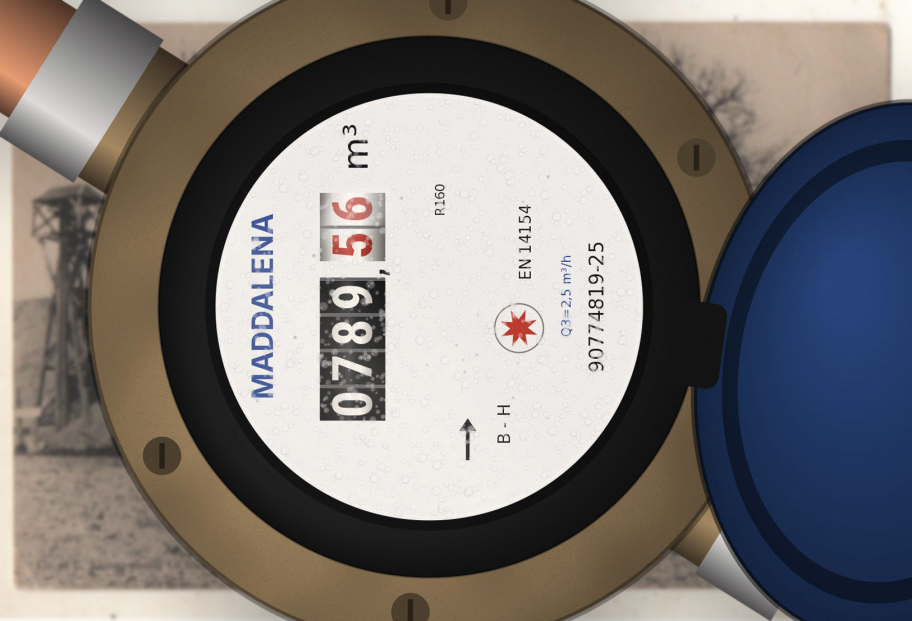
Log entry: 789.56 (m³)
